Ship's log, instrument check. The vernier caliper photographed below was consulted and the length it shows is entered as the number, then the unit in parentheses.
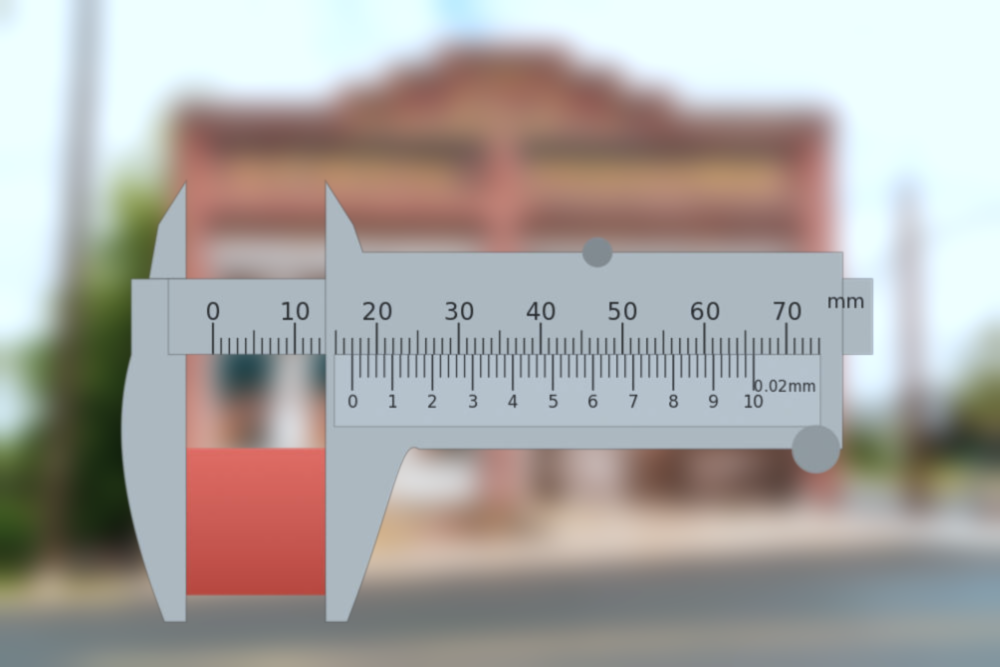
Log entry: 17.0 (mm)
